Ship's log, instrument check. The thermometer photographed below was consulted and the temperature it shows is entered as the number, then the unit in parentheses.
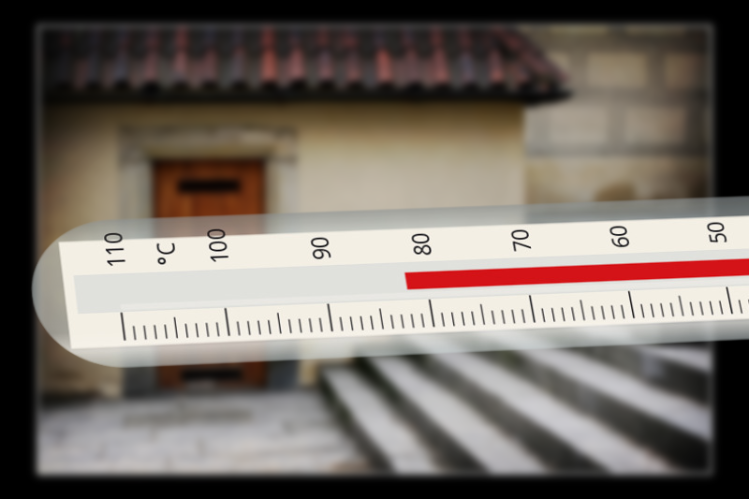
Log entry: 82 (°C)
